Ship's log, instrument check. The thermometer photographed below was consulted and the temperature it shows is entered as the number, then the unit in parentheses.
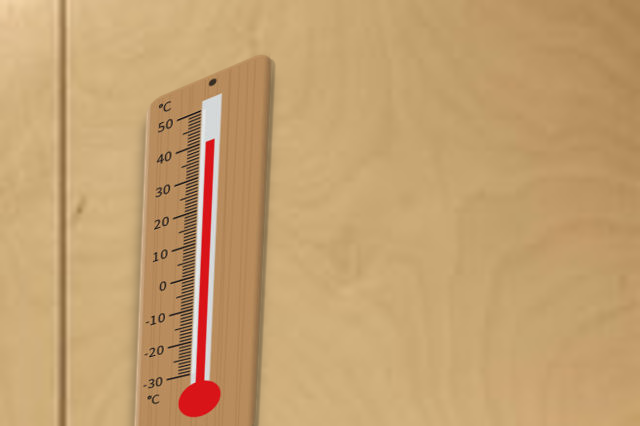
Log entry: 40 (°C)
